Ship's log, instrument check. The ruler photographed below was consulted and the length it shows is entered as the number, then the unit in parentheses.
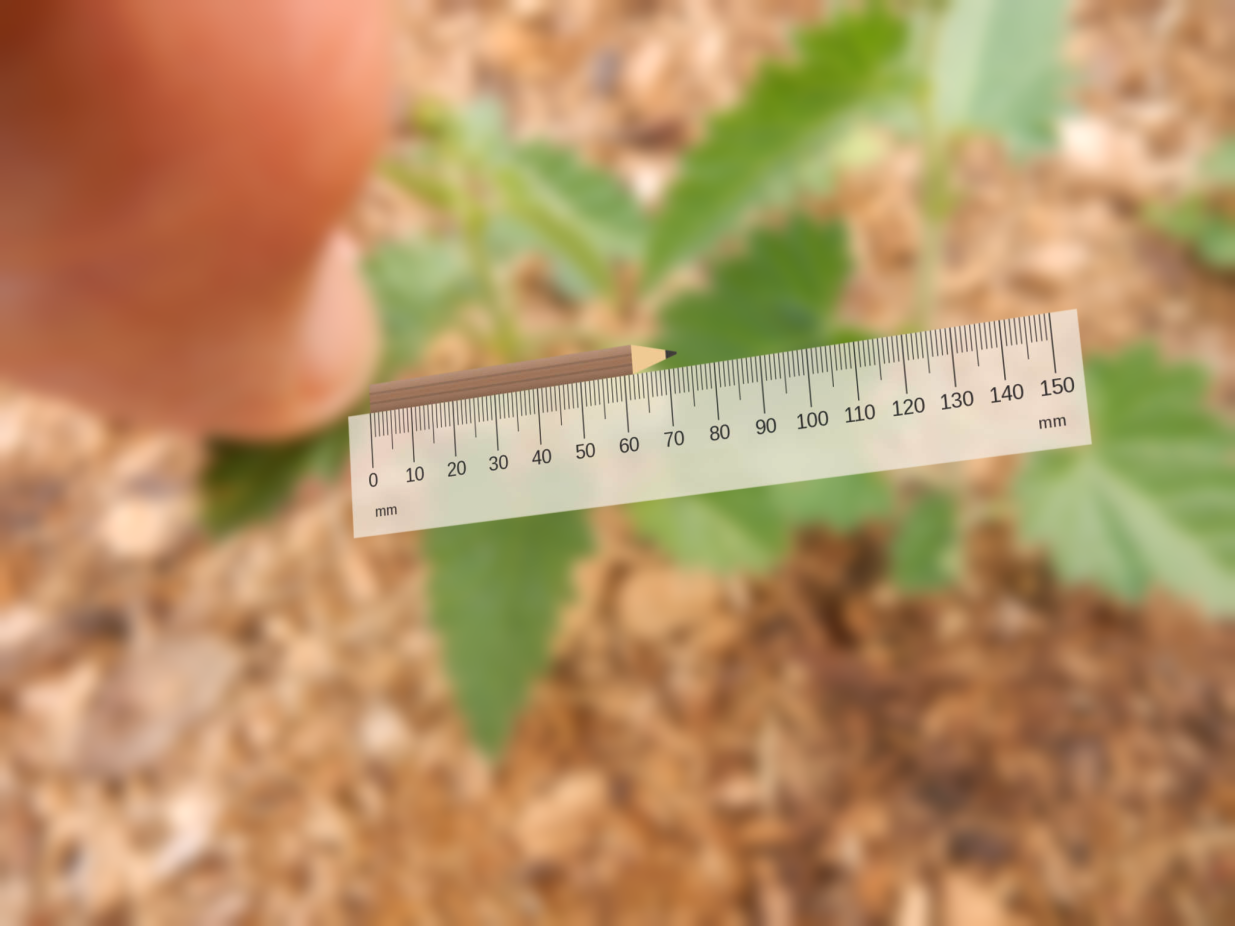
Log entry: 72 (mm)
